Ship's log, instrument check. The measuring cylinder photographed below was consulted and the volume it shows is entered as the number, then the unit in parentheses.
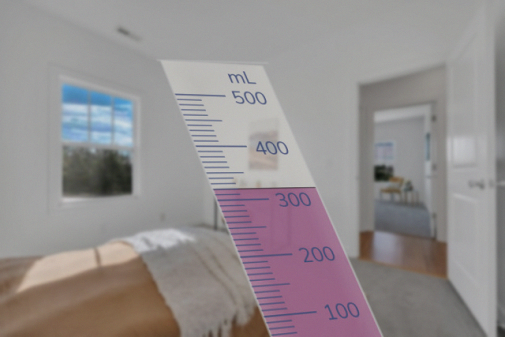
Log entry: 320 (mL)
